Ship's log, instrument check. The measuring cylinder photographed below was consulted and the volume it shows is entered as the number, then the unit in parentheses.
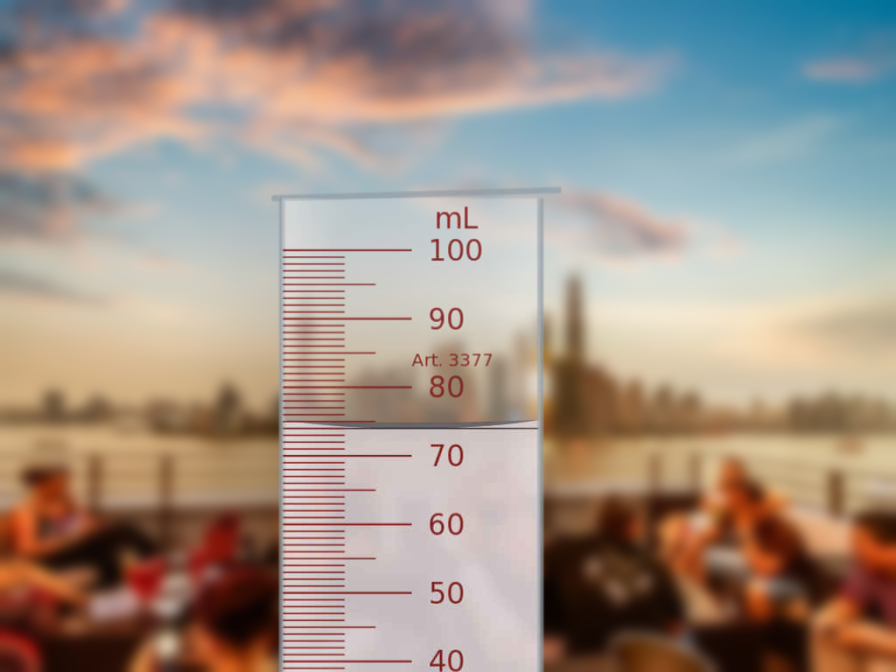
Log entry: 74 (mL)
